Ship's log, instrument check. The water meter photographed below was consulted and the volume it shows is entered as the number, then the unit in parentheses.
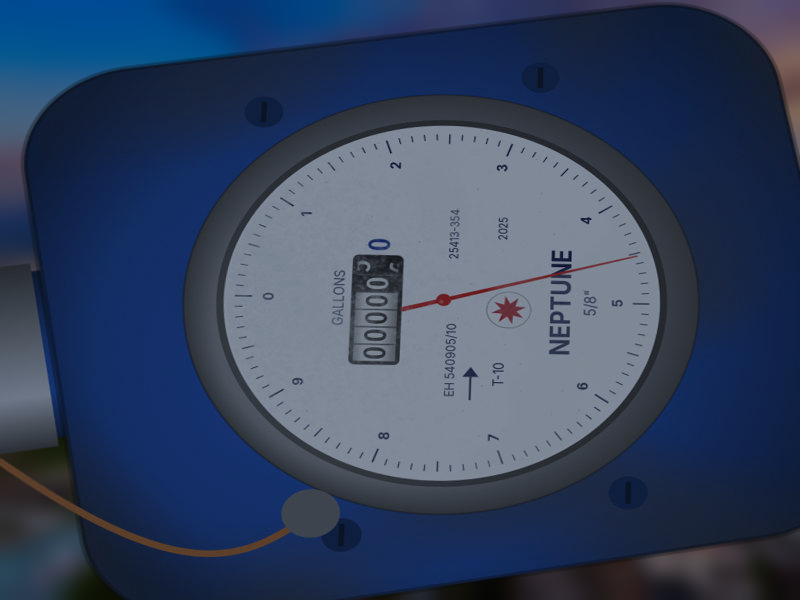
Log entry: 54.5 (gal)
